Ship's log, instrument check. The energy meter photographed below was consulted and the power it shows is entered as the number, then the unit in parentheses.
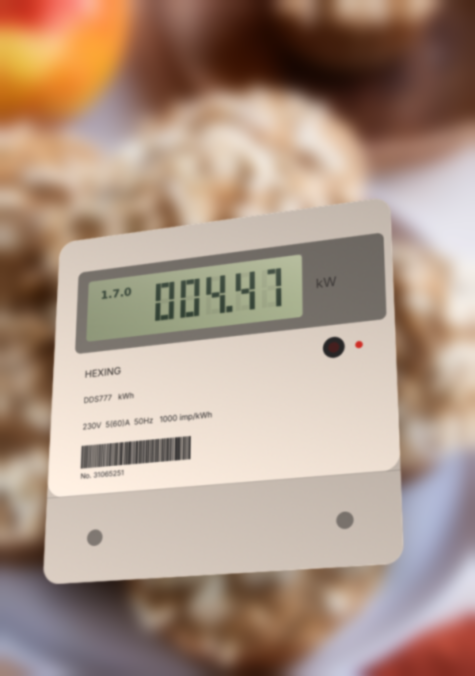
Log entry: 4.47 (kW)
